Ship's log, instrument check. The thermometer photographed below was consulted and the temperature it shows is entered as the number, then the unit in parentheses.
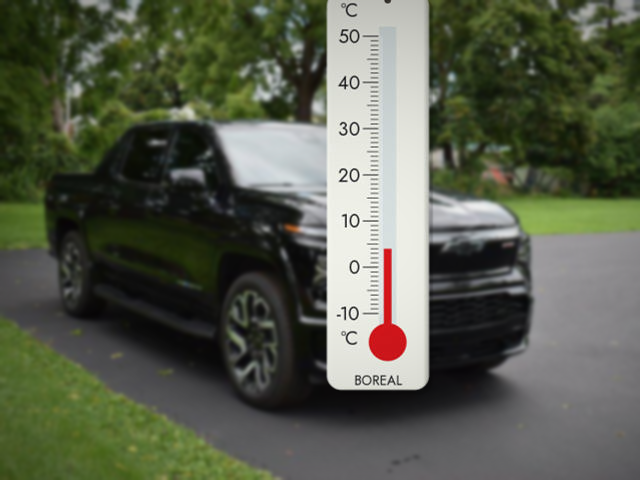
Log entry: 4 (°C)
